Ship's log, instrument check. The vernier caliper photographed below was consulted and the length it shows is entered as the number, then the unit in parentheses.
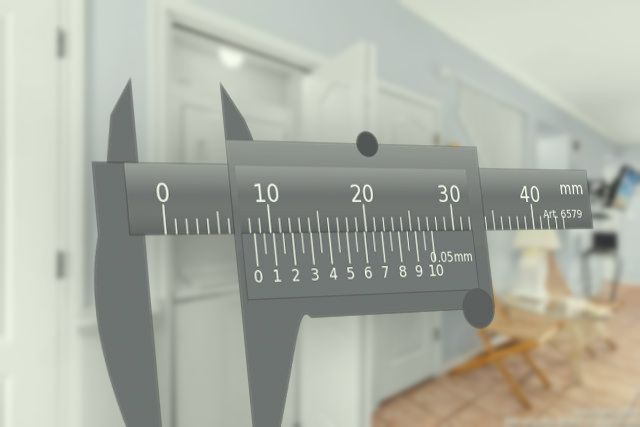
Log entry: 8.4 (mm)
